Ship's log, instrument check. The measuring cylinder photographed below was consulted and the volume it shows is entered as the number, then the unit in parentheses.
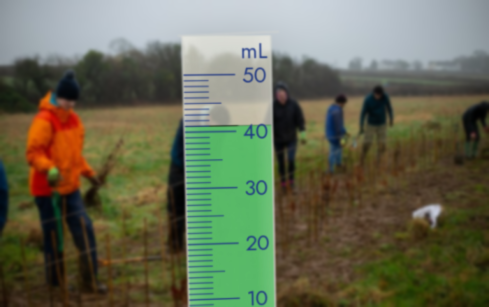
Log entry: 41 (mL)
